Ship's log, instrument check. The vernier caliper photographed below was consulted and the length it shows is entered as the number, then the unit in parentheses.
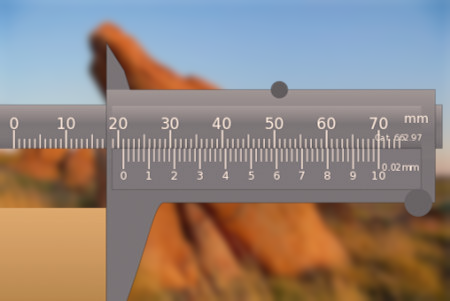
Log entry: 21.0 (mm)
